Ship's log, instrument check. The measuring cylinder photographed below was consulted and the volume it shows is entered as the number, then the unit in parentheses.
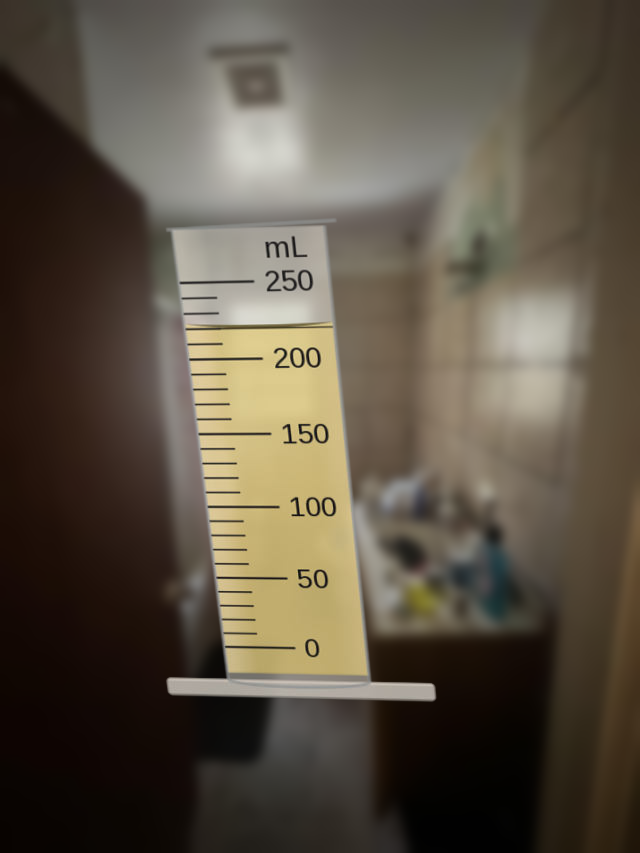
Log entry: 220 (mL)
